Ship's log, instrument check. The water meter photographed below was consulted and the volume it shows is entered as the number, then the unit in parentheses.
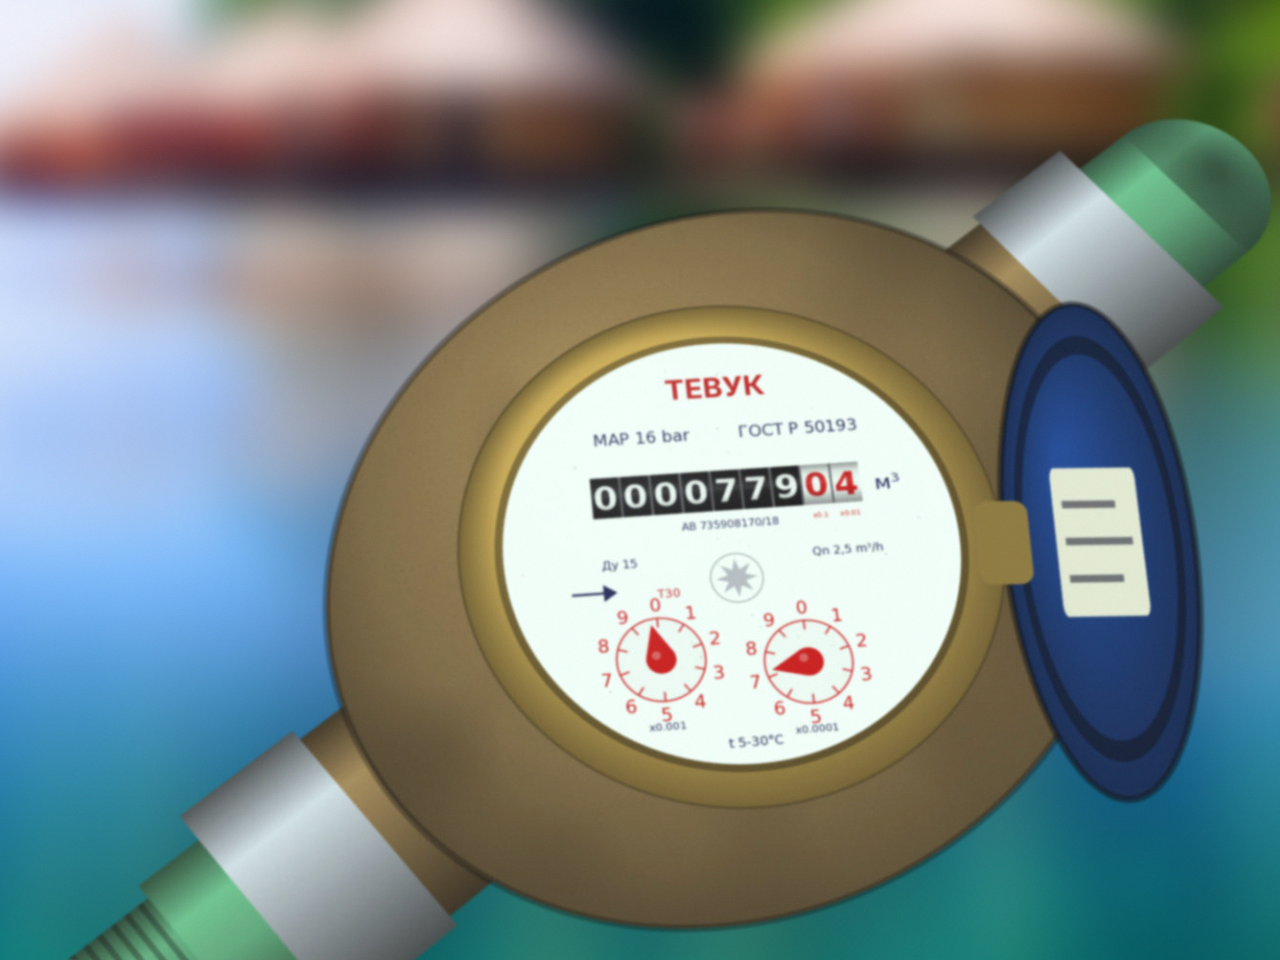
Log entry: 779.0397 (m³)
